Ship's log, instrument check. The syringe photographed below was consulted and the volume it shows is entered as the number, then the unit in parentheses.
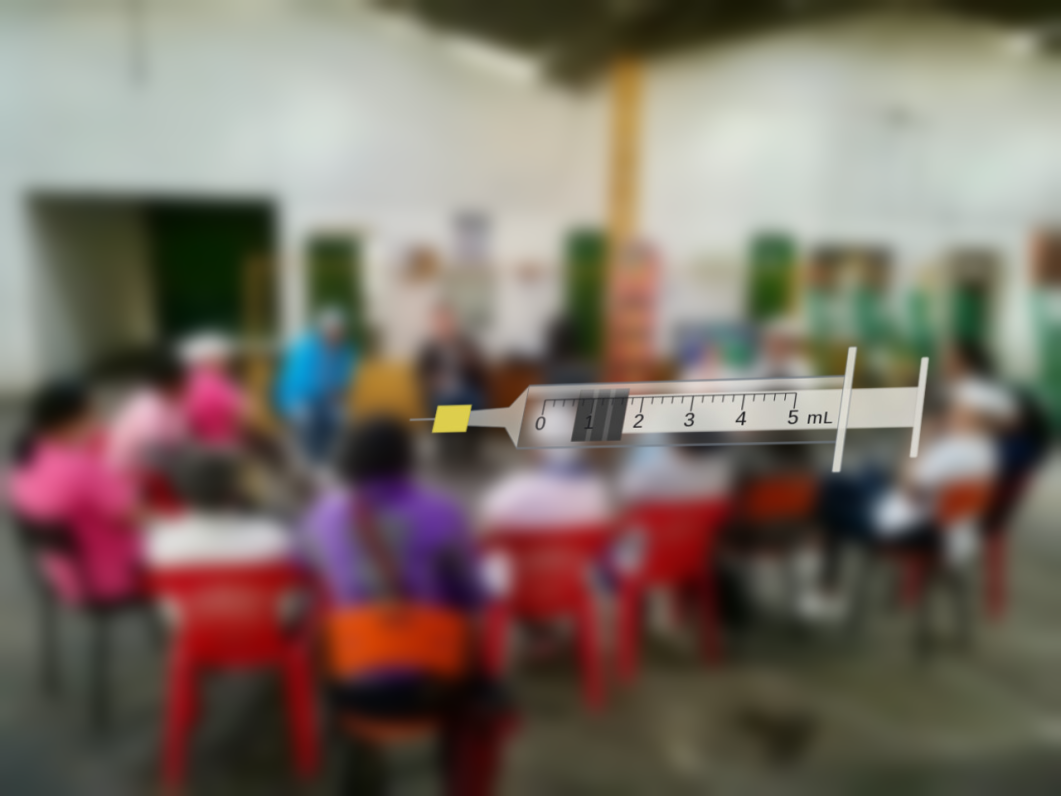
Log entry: 0.7 (mL)
